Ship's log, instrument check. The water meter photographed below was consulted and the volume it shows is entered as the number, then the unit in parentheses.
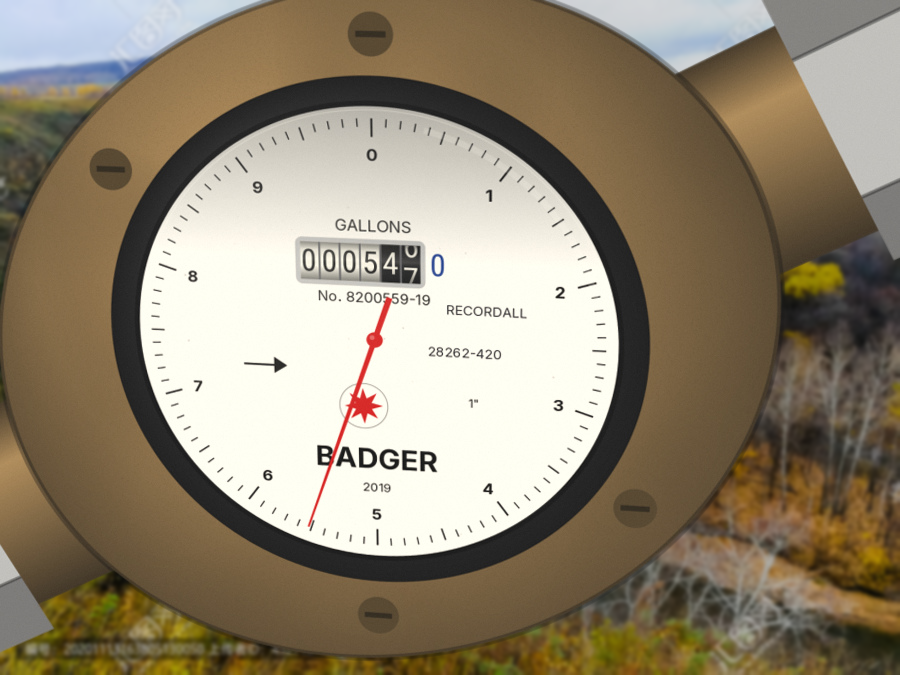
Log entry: 5465.5 (gal)
